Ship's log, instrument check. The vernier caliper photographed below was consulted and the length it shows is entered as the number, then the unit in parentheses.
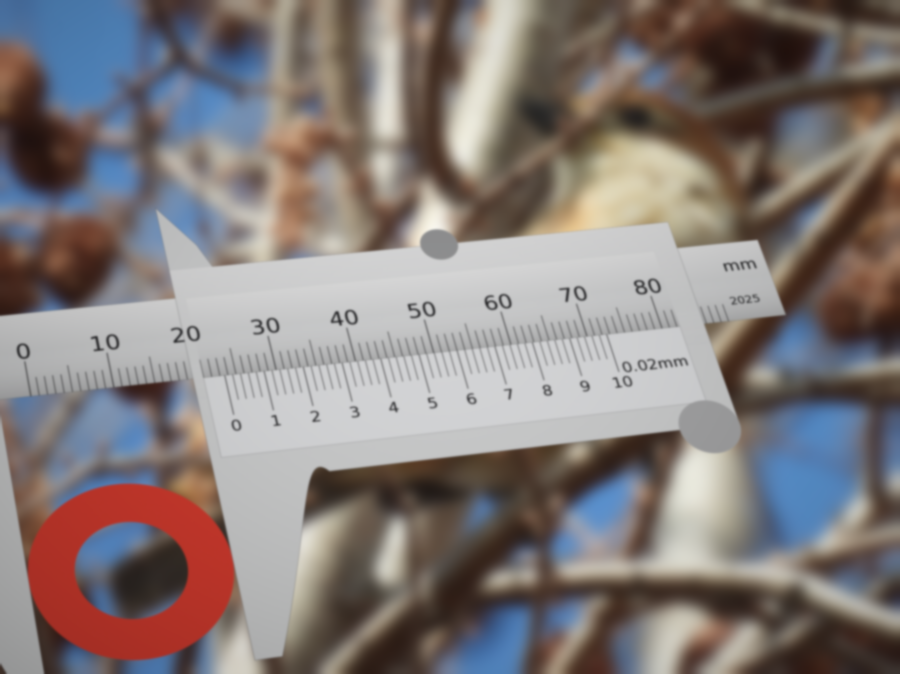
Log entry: 23.6 (mm)
